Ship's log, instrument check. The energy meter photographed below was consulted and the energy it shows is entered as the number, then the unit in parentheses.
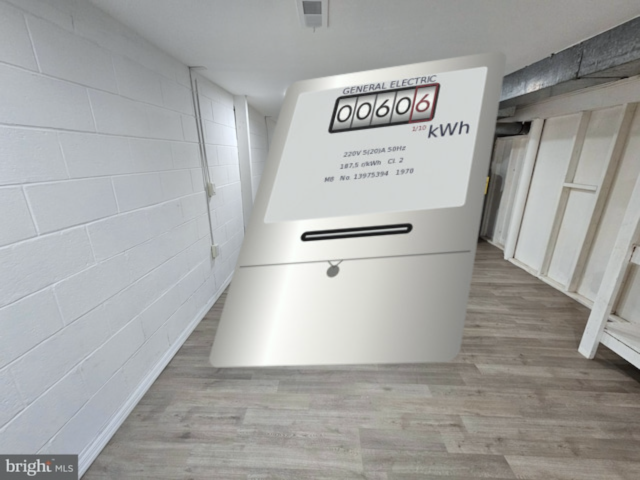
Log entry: 60.6 (kWh)
